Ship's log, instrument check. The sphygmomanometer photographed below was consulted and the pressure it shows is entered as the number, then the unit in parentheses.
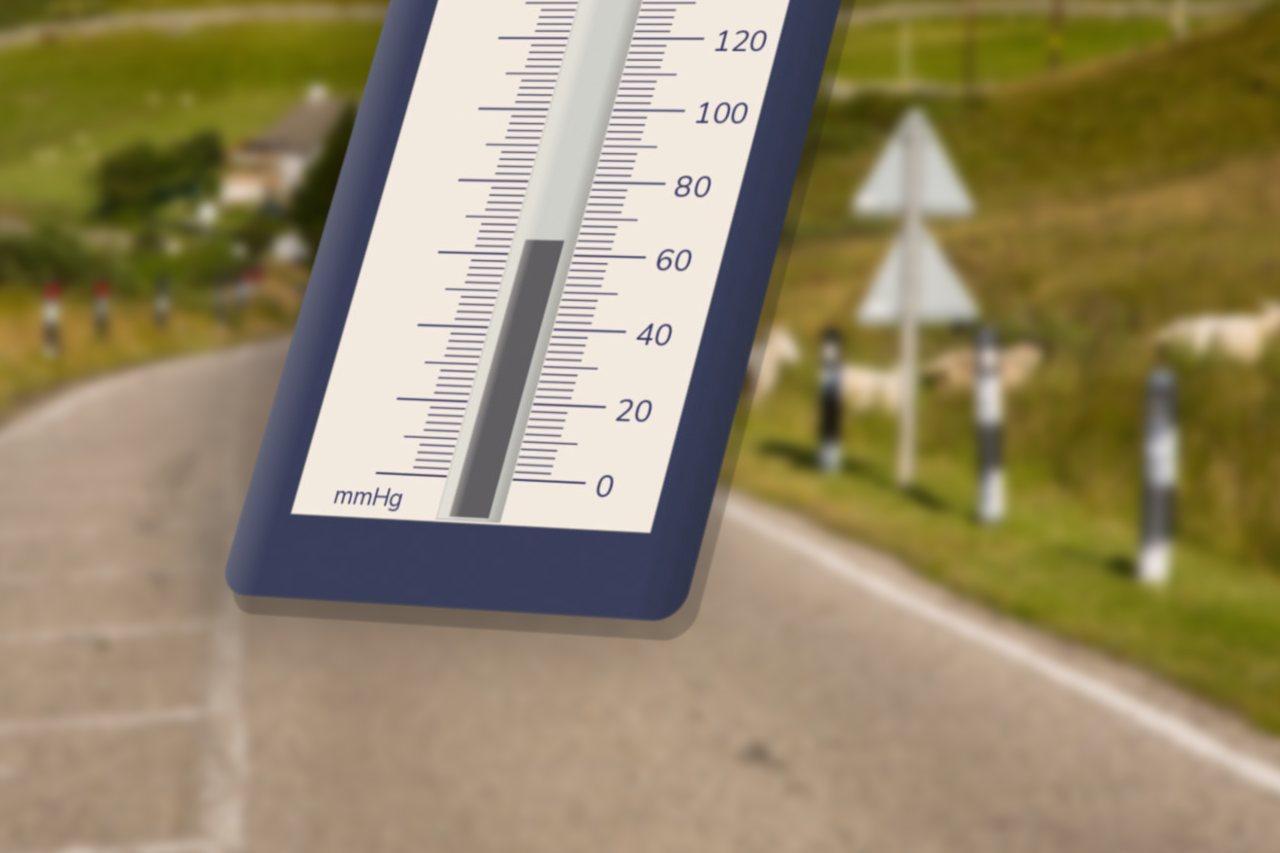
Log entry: 64 (mmHg)
